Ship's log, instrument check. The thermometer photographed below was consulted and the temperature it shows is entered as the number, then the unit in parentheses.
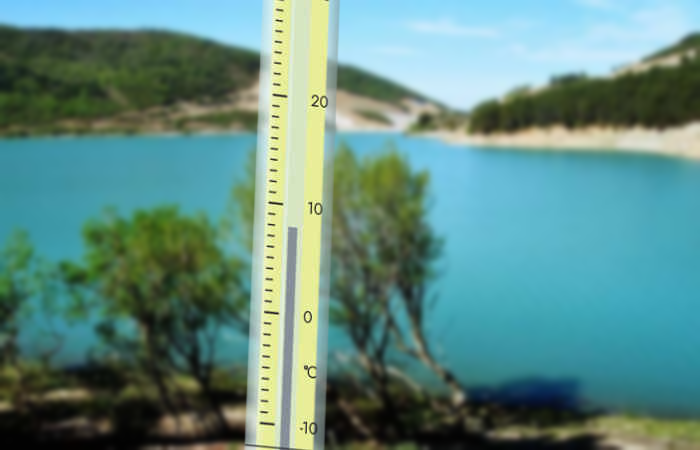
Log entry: 8 (°C)
